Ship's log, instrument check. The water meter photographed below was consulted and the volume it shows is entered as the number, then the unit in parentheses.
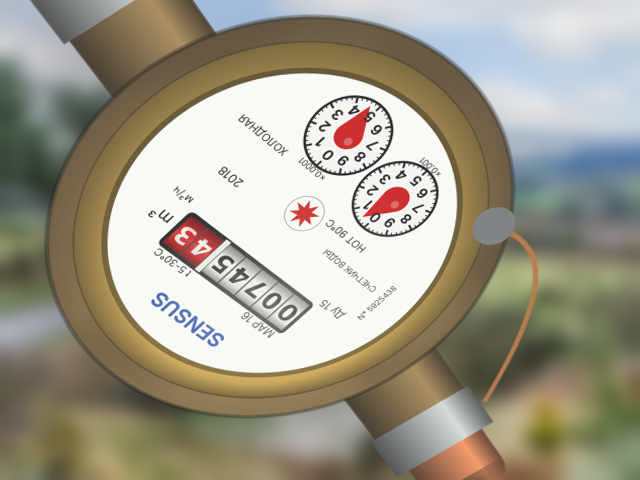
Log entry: 745.4304 (m³)
